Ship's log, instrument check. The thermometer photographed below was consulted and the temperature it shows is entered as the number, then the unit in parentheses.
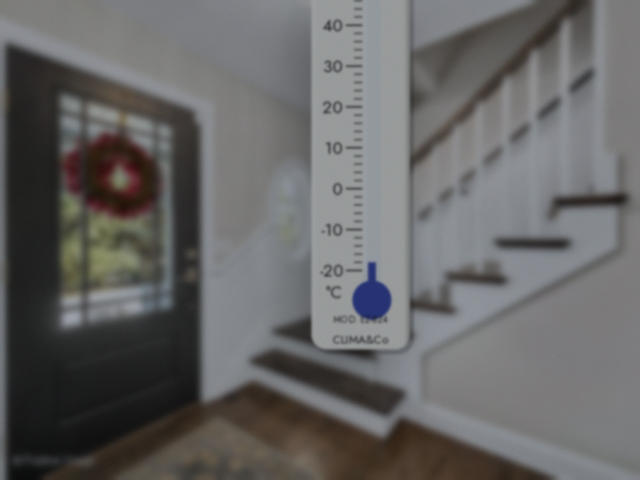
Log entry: -18 (°C)
